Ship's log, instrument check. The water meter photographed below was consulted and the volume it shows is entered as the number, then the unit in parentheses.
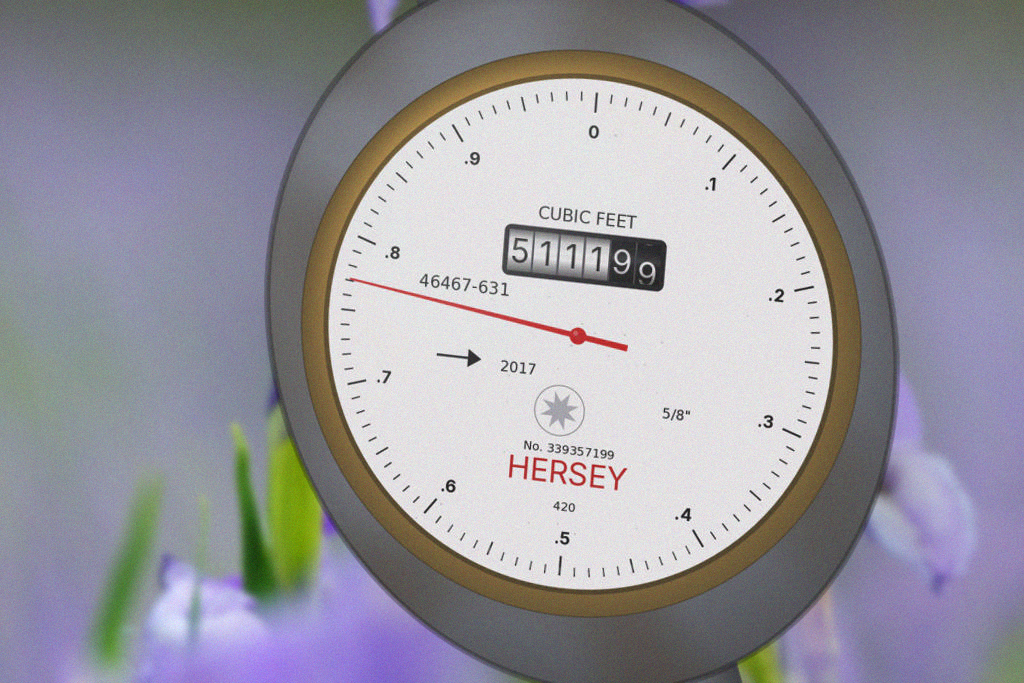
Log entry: 511198.77 (ft³)
